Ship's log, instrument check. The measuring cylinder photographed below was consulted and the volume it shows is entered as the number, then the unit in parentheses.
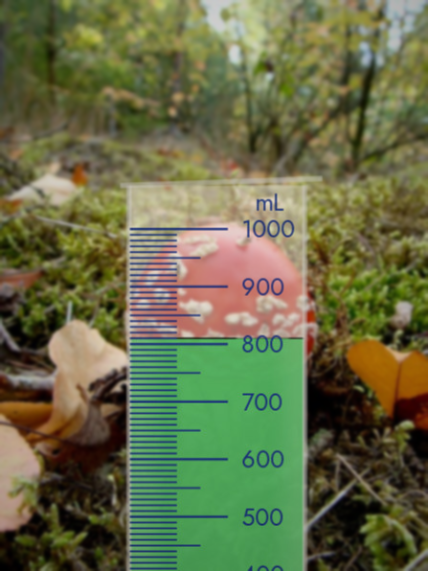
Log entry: 810 (mL)
